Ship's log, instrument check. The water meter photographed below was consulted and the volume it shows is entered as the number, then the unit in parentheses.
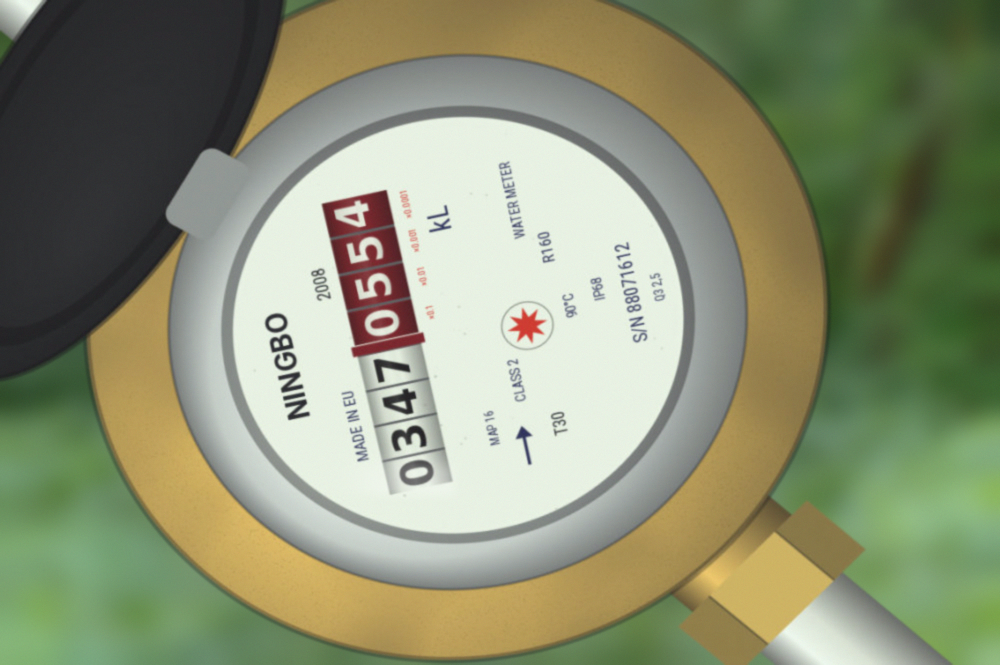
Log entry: 347.0554 (kL)
